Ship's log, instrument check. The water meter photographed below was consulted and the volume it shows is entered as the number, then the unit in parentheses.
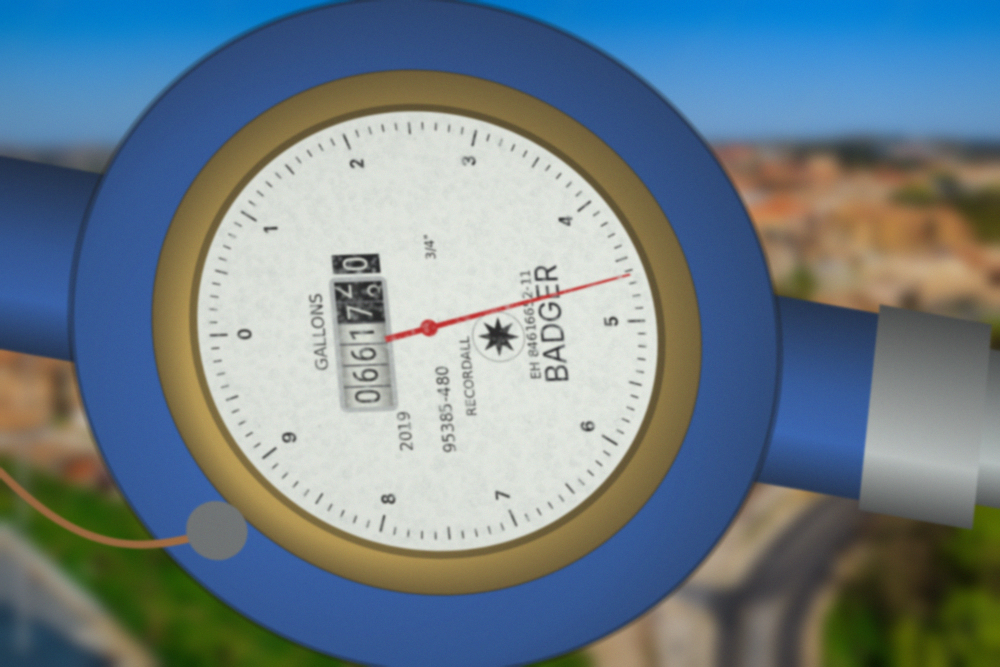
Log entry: 661724.6 (gal)
